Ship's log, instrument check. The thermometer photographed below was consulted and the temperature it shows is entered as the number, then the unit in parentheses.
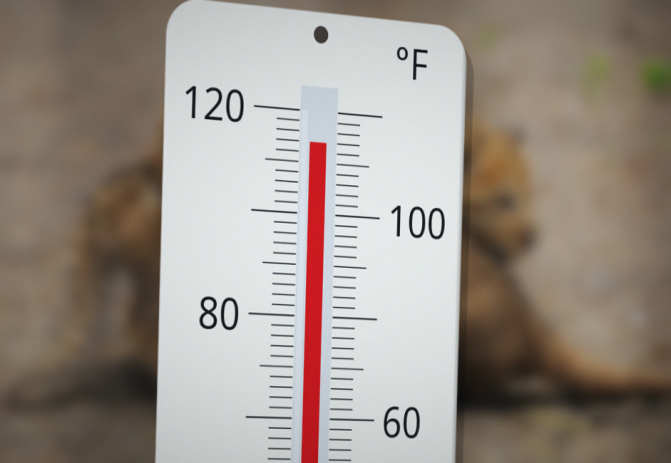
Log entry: 114 (°F)
